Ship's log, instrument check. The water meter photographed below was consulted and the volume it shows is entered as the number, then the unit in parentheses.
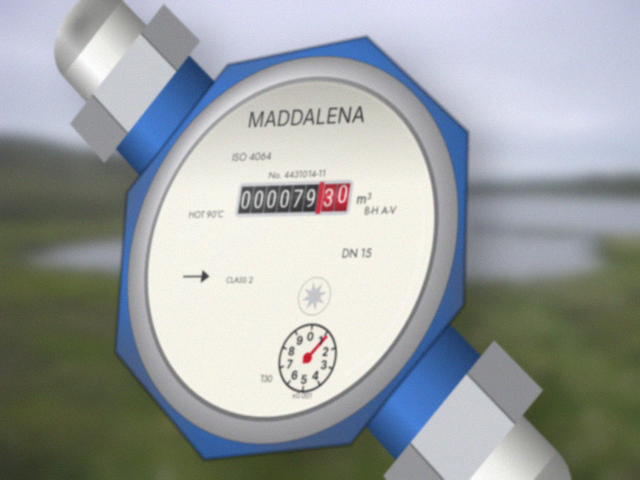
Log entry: 79.301 (m³)
